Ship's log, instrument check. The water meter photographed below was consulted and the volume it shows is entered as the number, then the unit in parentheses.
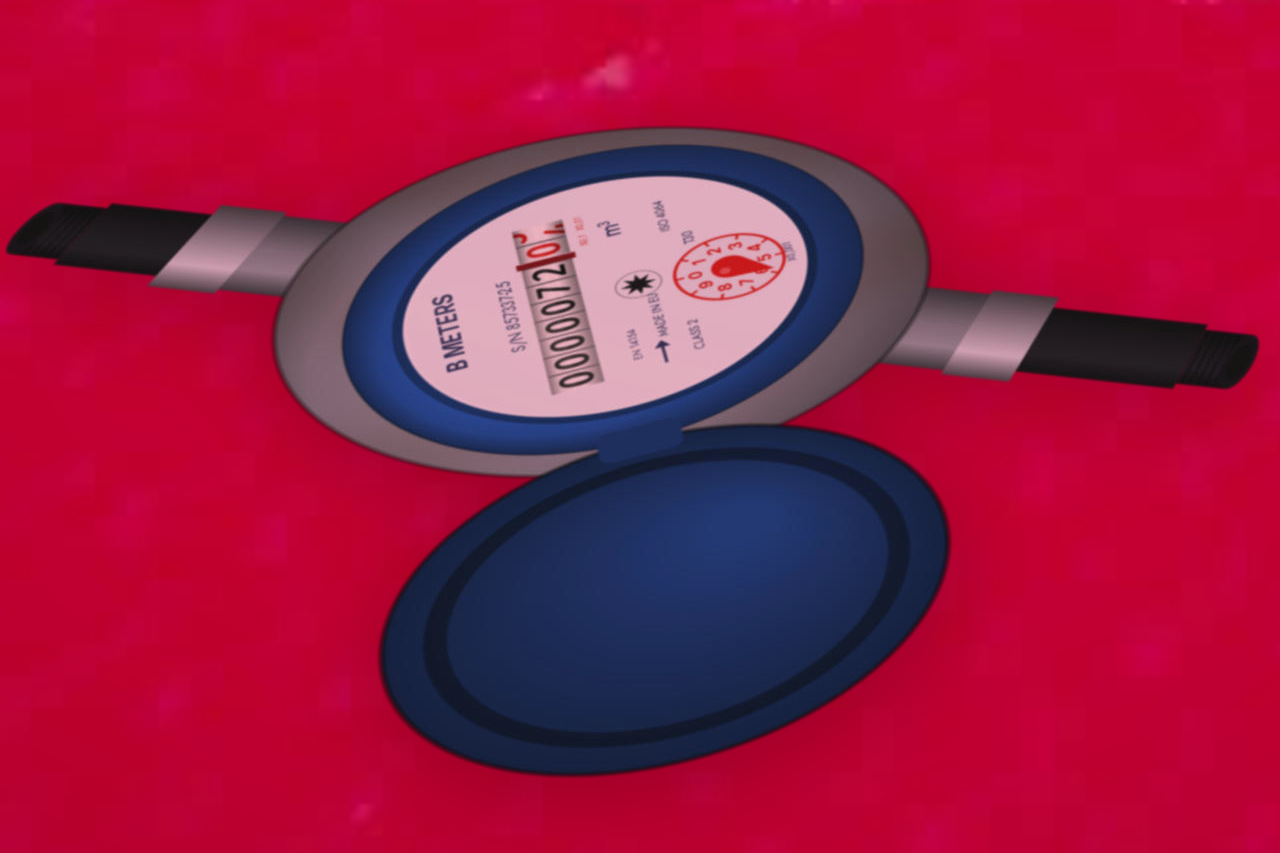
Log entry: 72.035 (m³)
